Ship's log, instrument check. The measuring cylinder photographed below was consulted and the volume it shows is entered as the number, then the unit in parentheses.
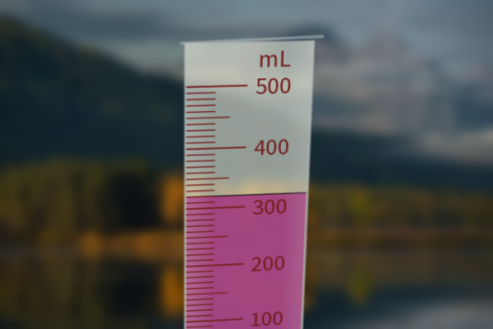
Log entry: 320 (mL)
